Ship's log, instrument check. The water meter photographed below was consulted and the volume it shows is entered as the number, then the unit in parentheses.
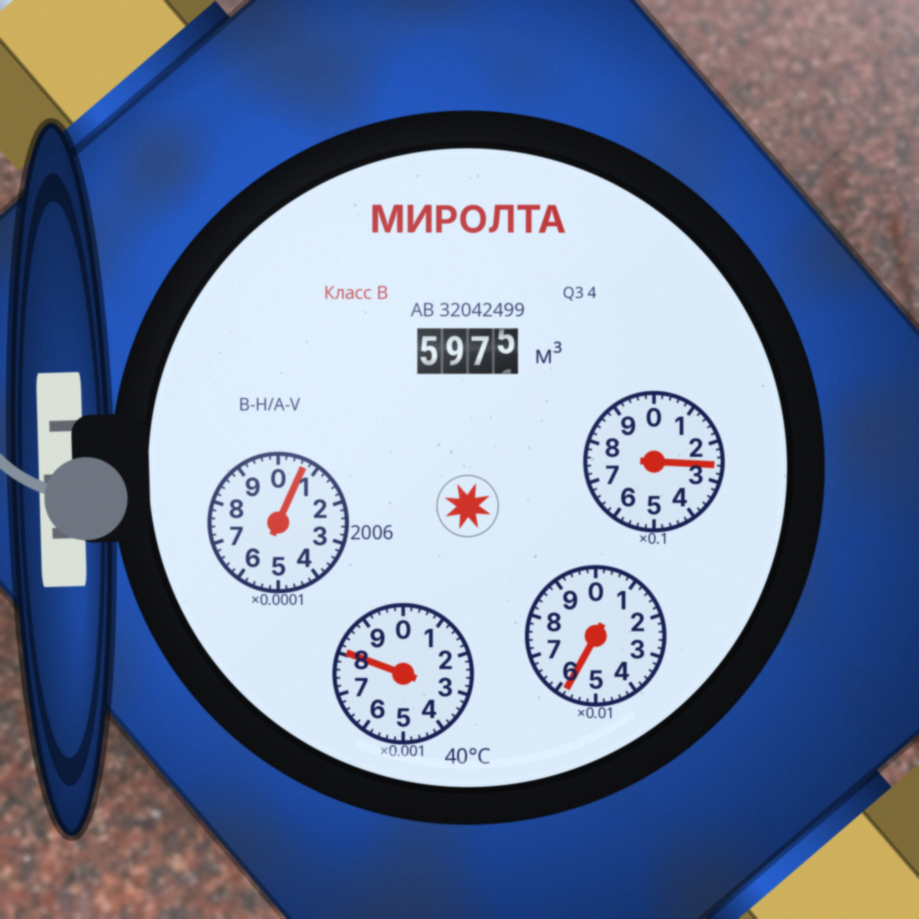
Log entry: 5975.2580 (m³)
